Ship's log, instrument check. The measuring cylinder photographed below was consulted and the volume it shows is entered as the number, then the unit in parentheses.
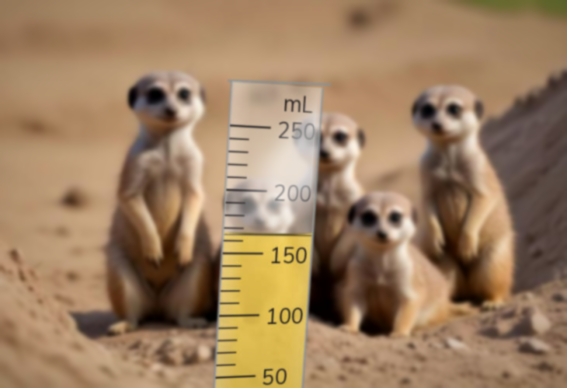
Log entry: 165 (mL)
